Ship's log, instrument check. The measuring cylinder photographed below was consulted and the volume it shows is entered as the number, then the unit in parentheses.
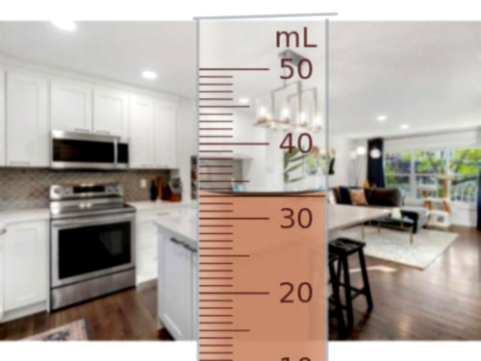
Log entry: 33 (mL)
